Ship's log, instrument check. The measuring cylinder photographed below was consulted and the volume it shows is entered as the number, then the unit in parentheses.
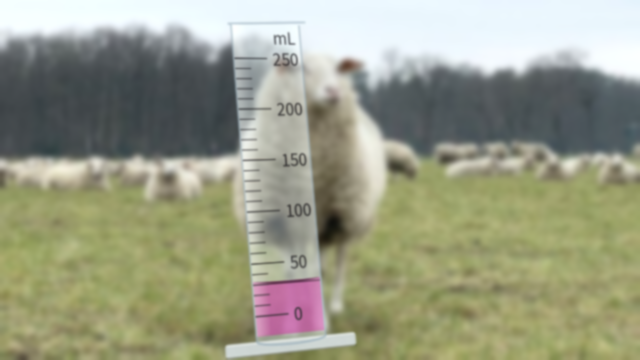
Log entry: 30 (mL)
